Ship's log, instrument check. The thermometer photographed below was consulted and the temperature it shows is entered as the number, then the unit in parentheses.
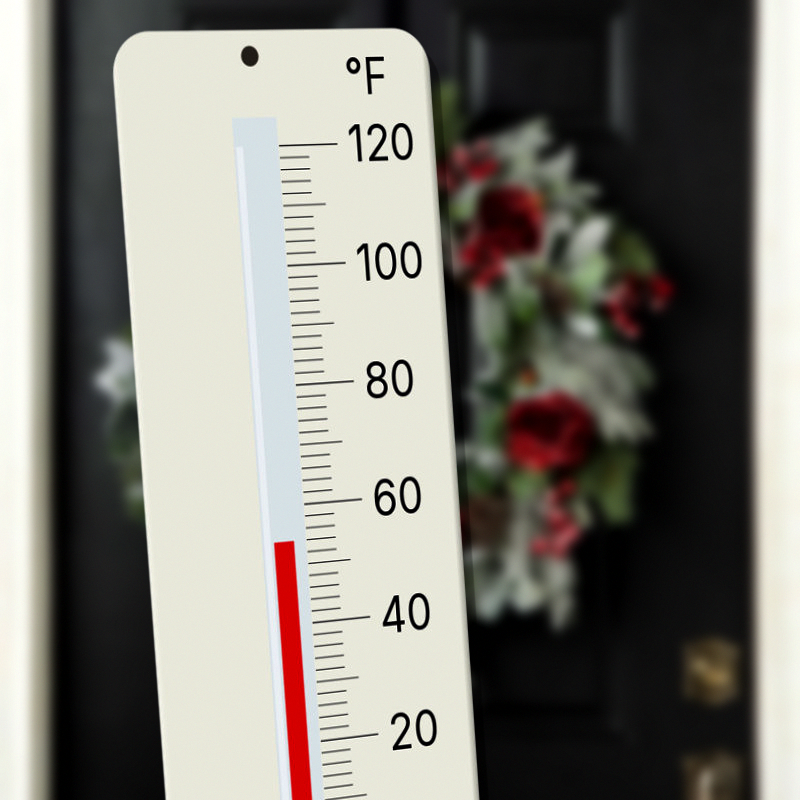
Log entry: 54 (°F)
